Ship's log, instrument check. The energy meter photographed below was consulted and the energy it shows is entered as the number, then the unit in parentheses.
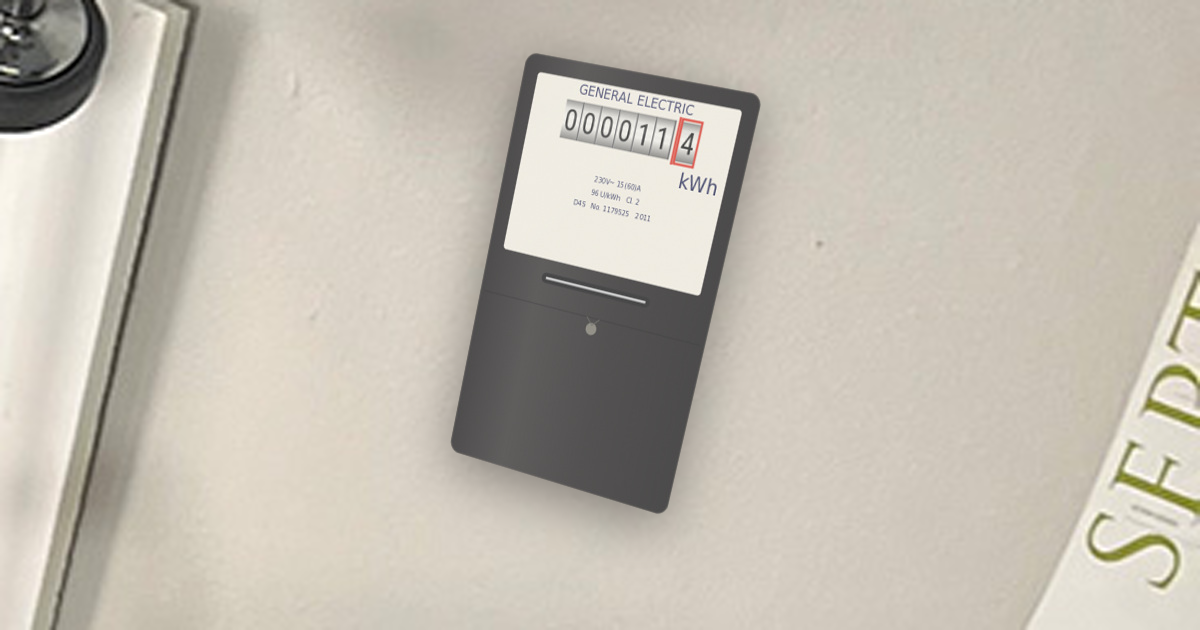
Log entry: 11.4 (kWh)
